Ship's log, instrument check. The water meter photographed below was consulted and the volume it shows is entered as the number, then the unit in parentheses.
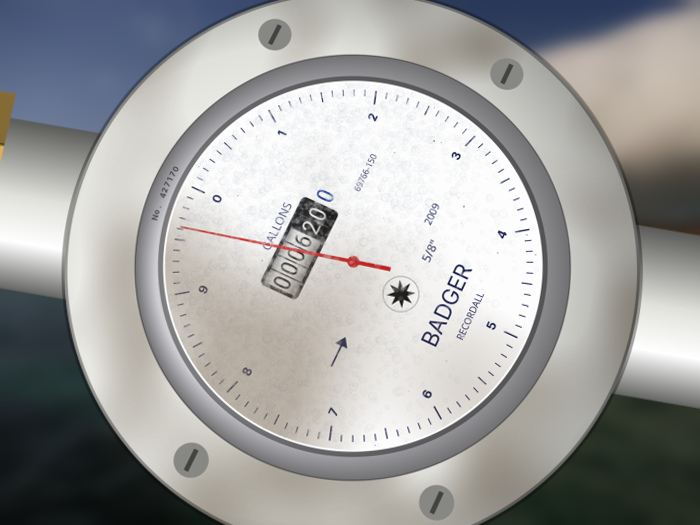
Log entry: 6199.6 (gal)
